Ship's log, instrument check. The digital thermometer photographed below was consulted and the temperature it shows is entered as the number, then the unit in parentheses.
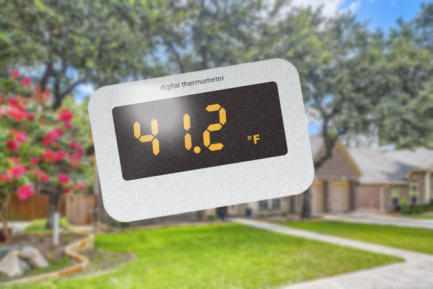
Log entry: 41.2 (°F)
